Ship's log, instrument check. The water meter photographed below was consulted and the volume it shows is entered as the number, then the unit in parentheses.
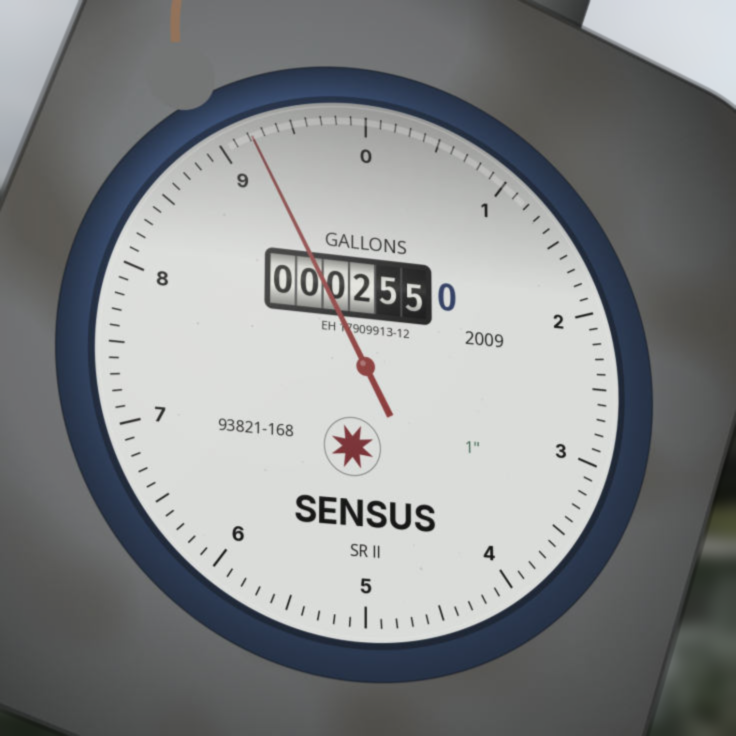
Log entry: 2549.2 (gal)
